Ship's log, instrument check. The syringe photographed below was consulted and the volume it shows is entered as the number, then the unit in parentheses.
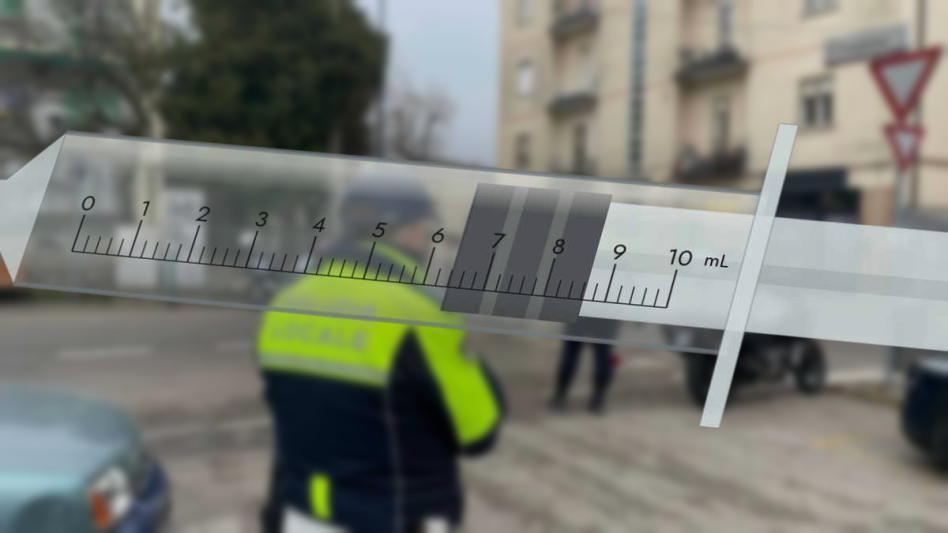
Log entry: 6.4 (mL)
